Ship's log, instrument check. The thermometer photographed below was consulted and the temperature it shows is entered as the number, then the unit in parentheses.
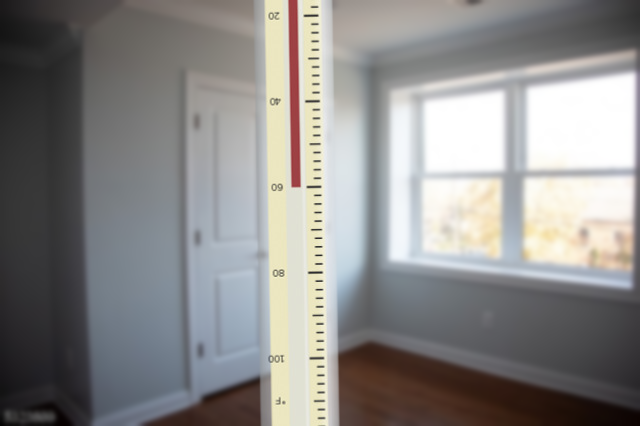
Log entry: 60 (°F)
